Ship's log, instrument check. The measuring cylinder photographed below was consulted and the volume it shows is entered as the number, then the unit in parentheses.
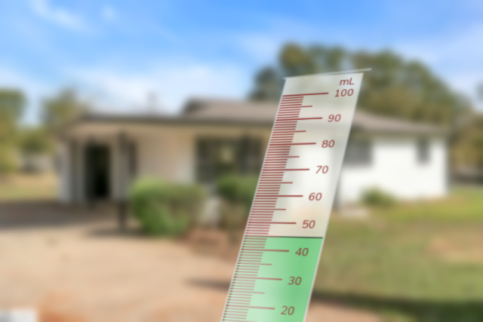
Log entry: 45 (mL)
